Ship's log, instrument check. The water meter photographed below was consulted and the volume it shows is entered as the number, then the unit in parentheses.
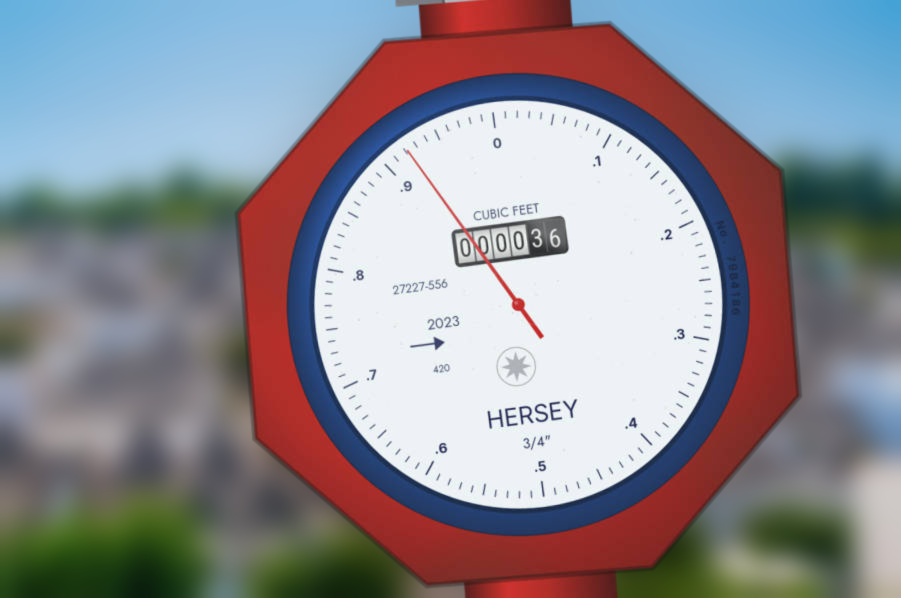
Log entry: 35.92 (ft³)
